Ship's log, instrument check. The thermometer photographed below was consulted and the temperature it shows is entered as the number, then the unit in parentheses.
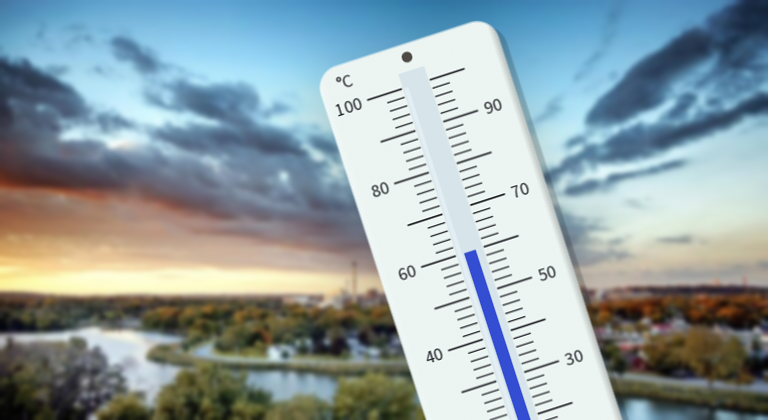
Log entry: 60 (°C)
